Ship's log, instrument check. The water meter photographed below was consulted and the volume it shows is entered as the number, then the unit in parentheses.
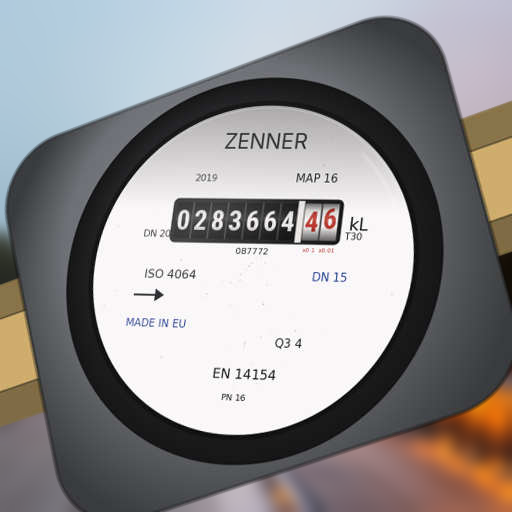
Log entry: 283664.46 (kL)
